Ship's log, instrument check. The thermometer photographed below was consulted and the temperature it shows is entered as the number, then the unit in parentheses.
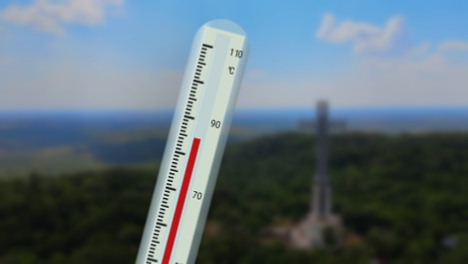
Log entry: 85 (°C)
